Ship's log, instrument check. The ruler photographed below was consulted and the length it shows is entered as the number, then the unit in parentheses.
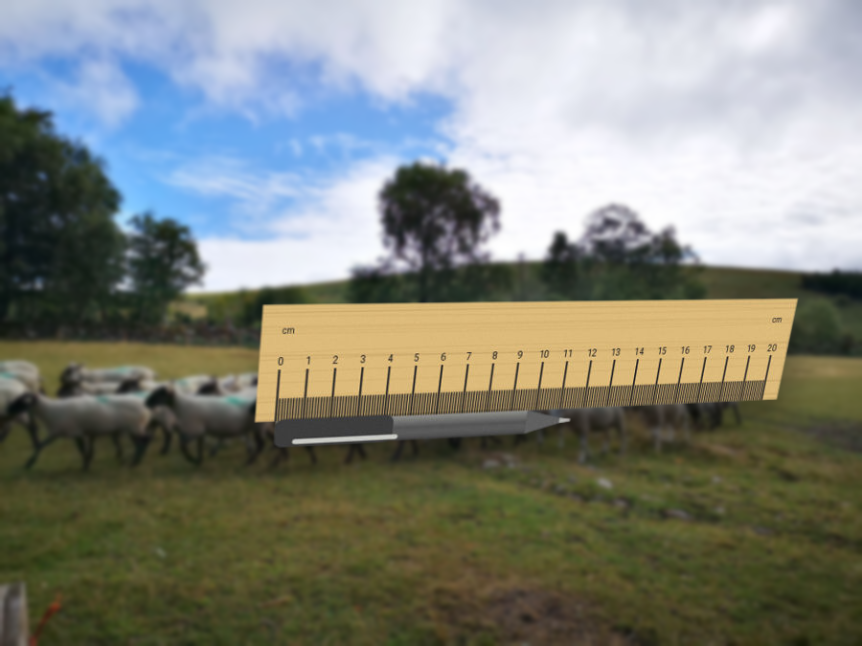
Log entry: 11.5 (cm)
